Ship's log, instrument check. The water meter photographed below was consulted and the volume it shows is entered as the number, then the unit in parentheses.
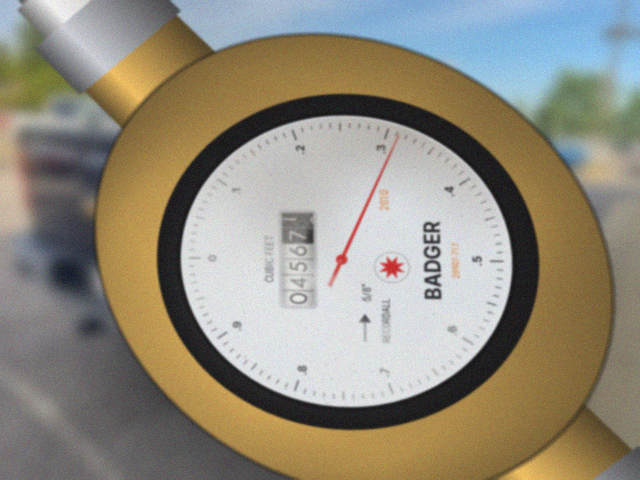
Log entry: 45671.31 (ft³)
